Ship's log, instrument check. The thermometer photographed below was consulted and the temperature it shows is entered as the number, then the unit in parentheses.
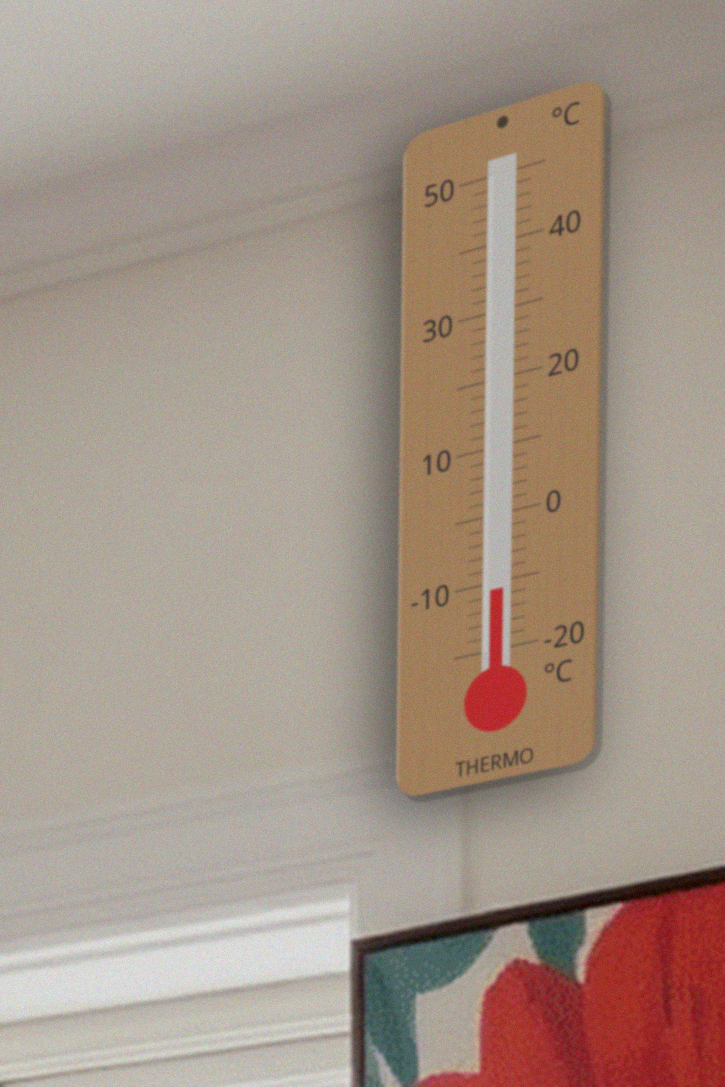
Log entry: -11 (°C)
